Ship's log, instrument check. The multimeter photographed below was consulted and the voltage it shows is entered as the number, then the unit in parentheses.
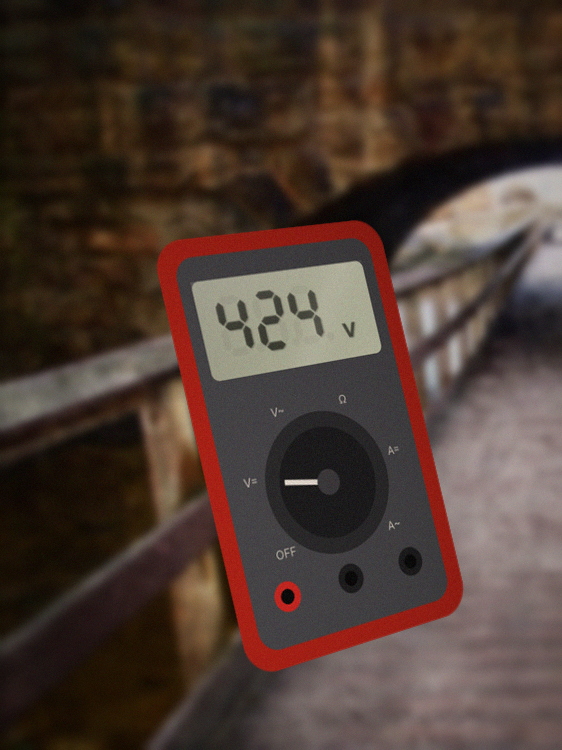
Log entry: 424 (V)
